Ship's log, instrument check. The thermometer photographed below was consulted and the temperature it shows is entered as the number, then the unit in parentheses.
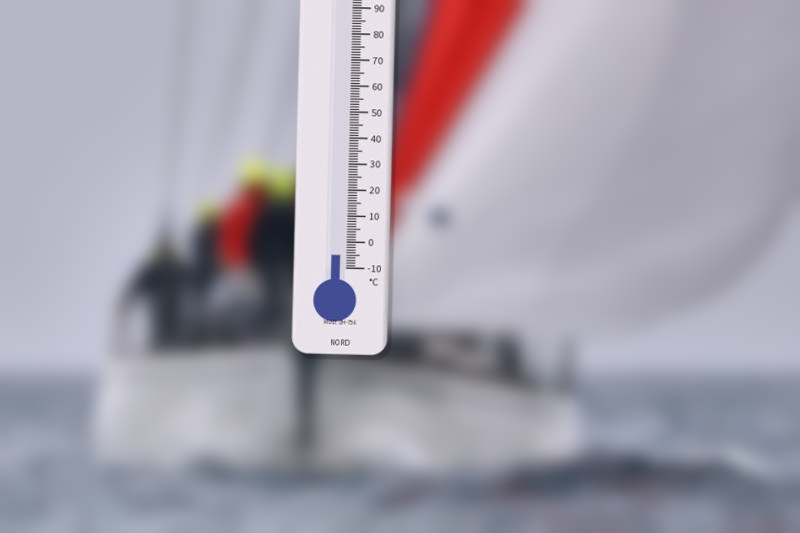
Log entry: -5 (°C)
